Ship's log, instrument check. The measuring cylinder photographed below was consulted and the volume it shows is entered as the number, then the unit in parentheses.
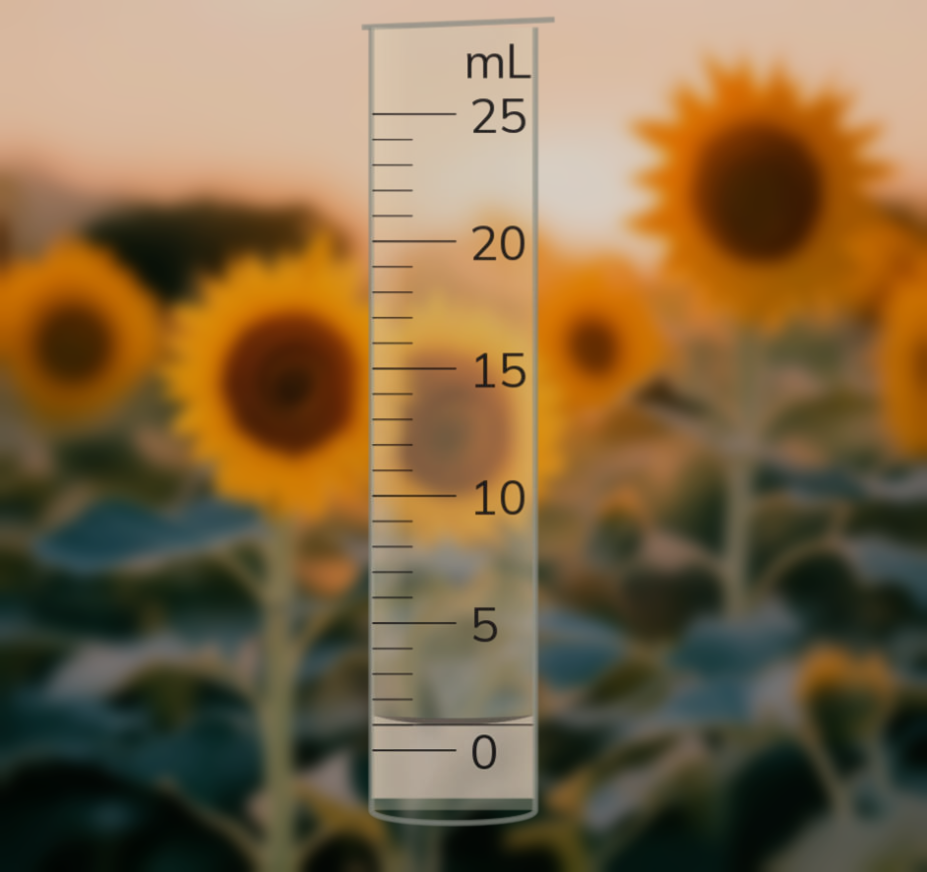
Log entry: 1 (mL)
